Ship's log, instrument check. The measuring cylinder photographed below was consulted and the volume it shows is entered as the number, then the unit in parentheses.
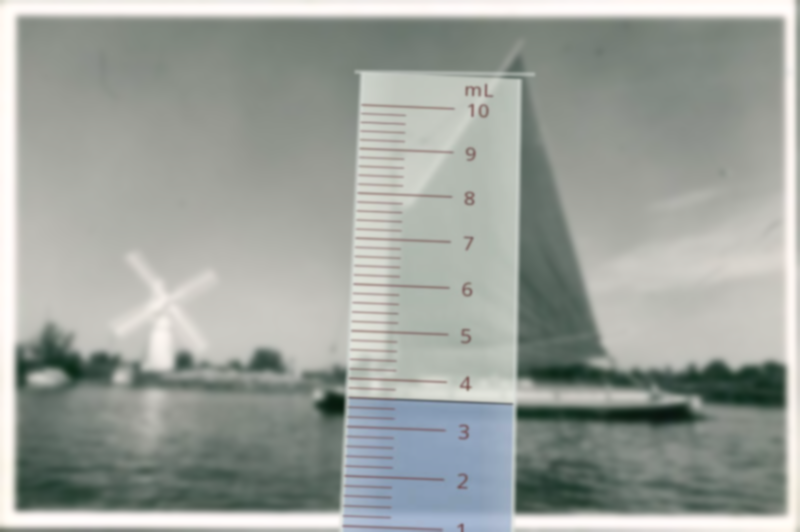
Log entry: 3.6 (mL)
